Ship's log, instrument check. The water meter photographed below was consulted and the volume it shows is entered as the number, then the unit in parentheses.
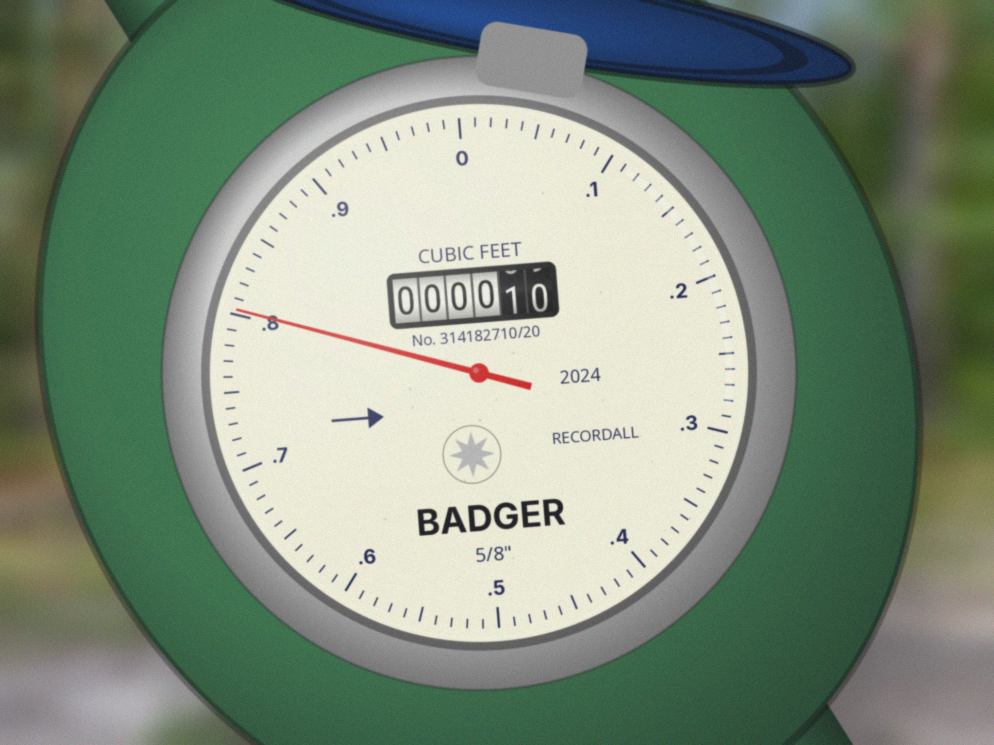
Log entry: 9.80 (ft³)
